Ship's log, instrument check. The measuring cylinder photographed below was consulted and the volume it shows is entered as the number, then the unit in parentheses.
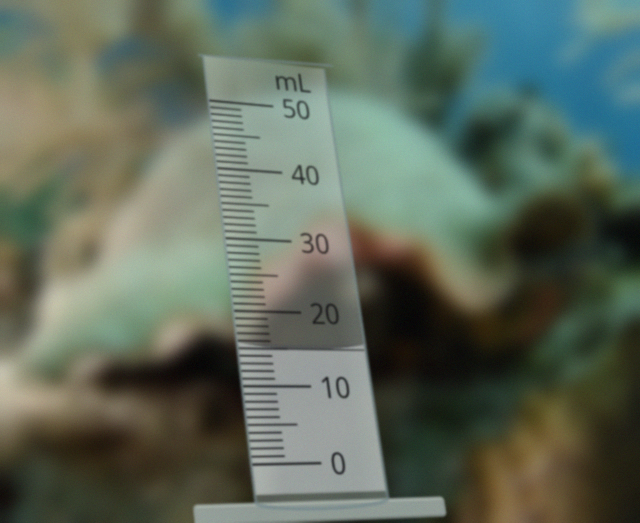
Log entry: 15 (mL)
